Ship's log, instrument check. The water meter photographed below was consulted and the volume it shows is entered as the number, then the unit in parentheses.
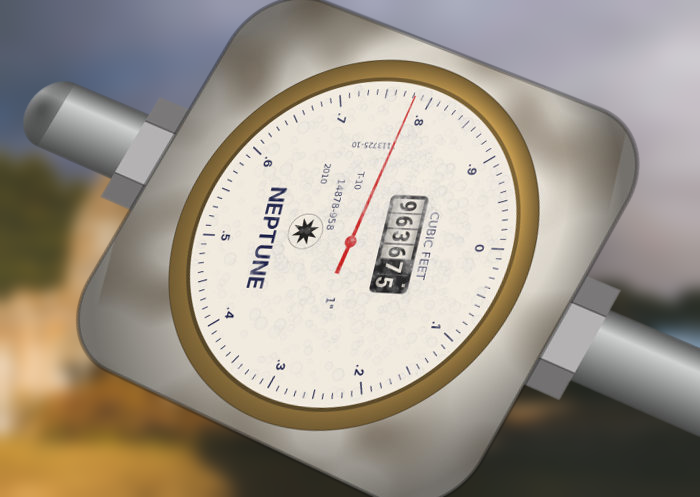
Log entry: 963674.78 (ft³)
